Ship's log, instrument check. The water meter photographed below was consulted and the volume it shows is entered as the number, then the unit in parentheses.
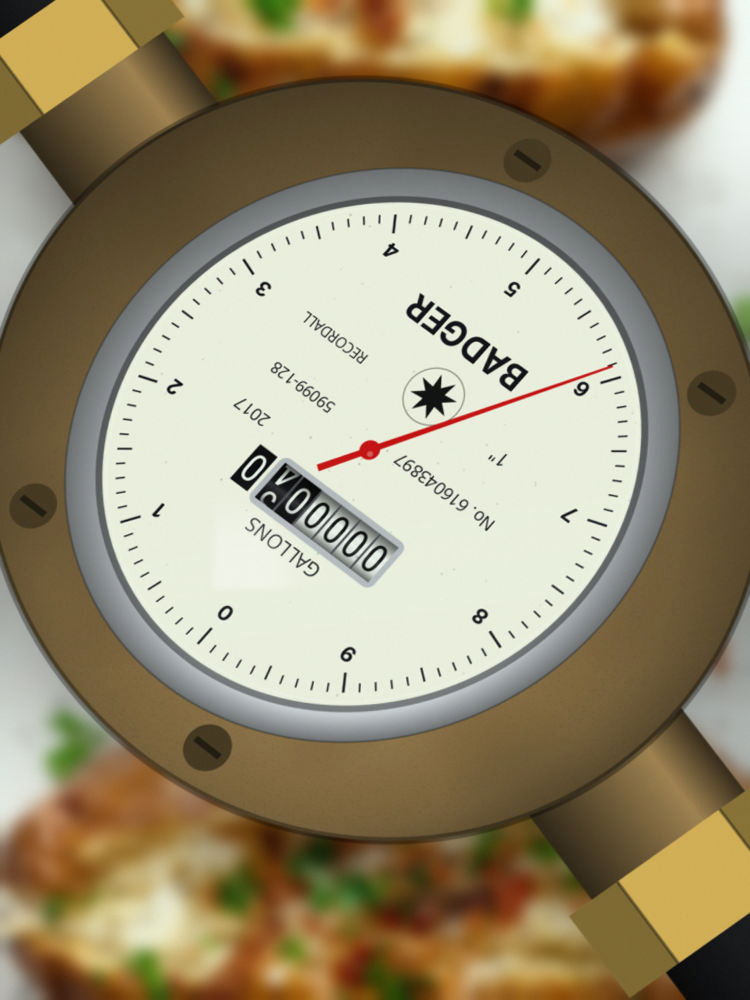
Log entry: 35.9 (gal)
